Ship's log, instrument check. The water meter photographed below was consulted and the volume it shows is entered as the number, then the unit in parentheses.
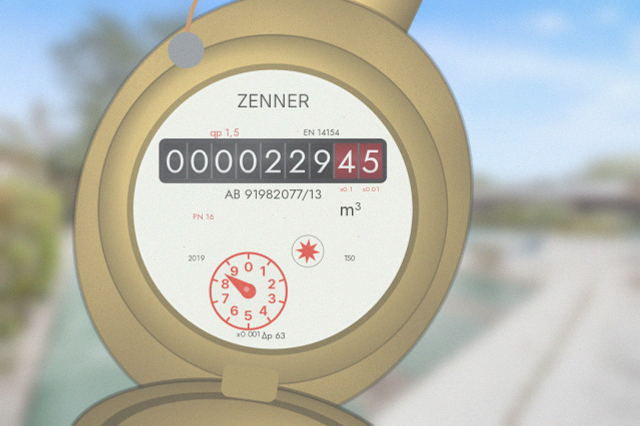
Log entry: 229.458 (m³)
